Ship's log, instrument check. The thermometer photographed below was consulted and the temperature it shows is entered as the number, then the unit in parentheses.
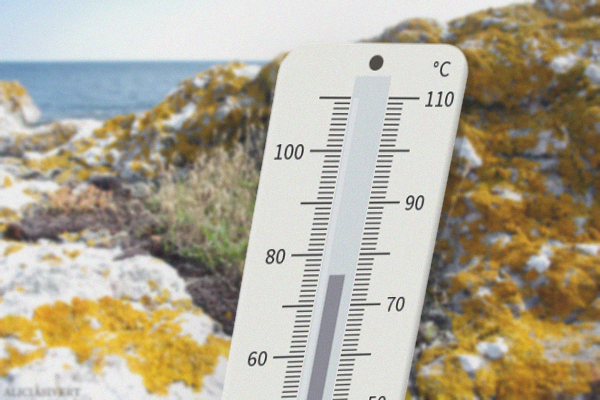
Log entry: 76 (°C)
